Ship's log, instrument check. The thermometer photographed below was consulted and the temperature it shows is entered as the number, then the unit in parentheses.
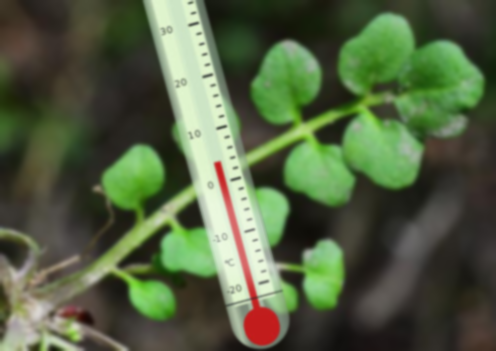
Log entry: 4 (°C)
